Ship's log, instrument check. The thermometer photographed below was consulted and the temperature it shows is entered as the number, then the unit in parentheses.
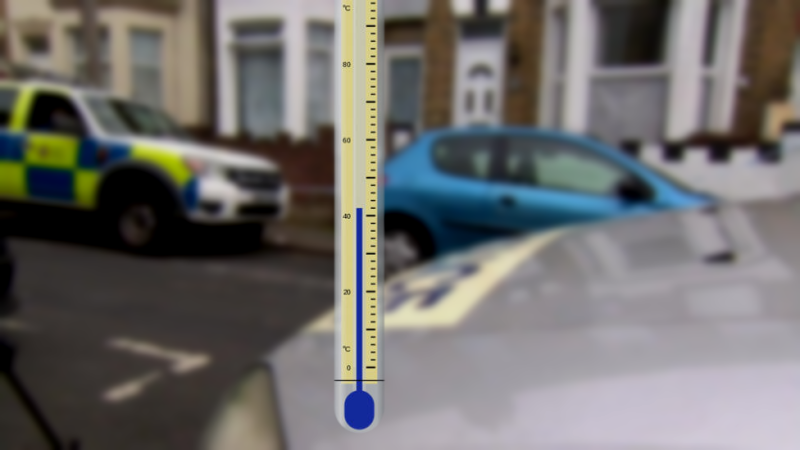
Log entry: 42 (°C)
